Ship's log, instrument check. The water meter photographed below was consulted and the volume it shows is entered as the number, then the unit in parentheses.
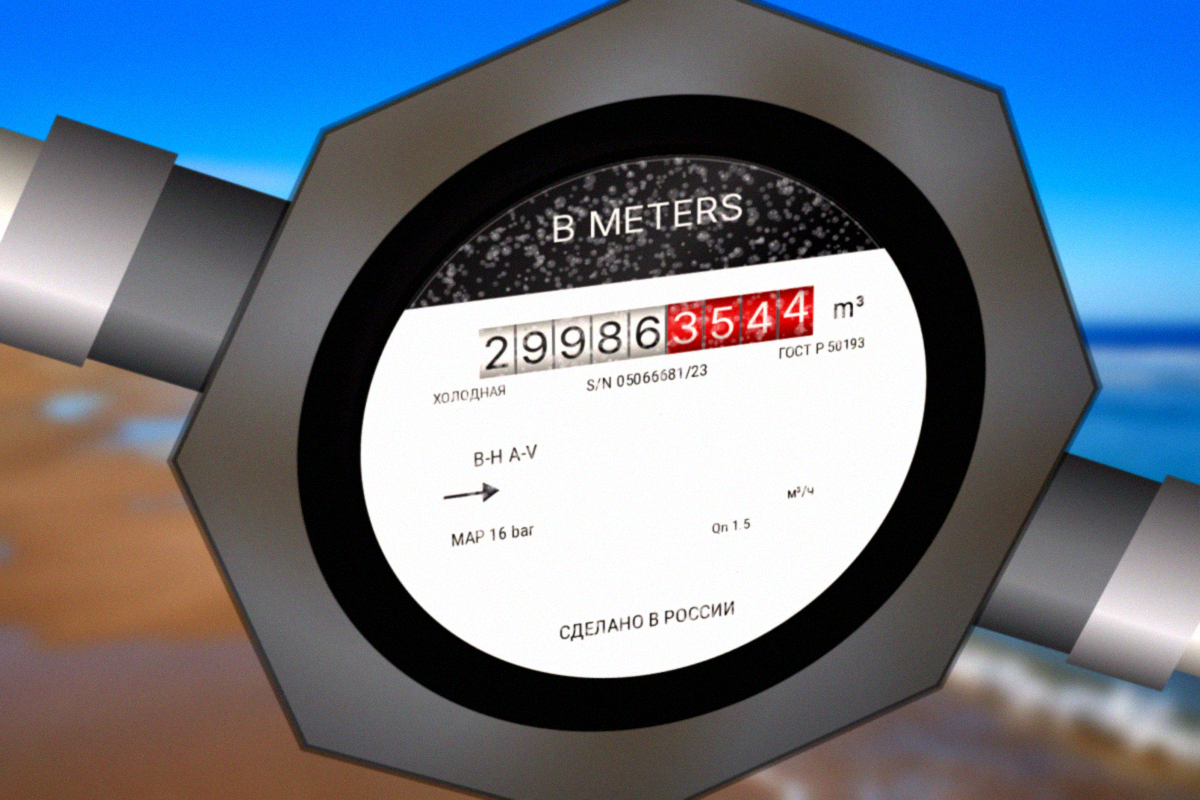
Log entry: 29986.3544 (m³)
